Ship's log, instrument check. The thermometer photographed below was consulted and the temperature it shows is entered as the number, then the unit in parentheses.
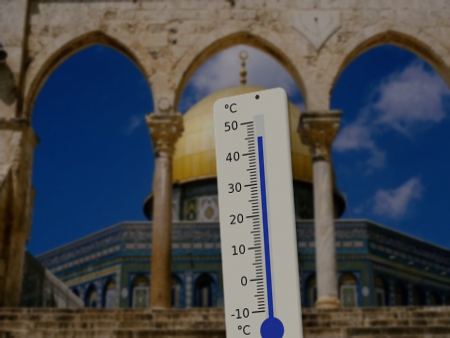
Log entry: 45 (°C)
